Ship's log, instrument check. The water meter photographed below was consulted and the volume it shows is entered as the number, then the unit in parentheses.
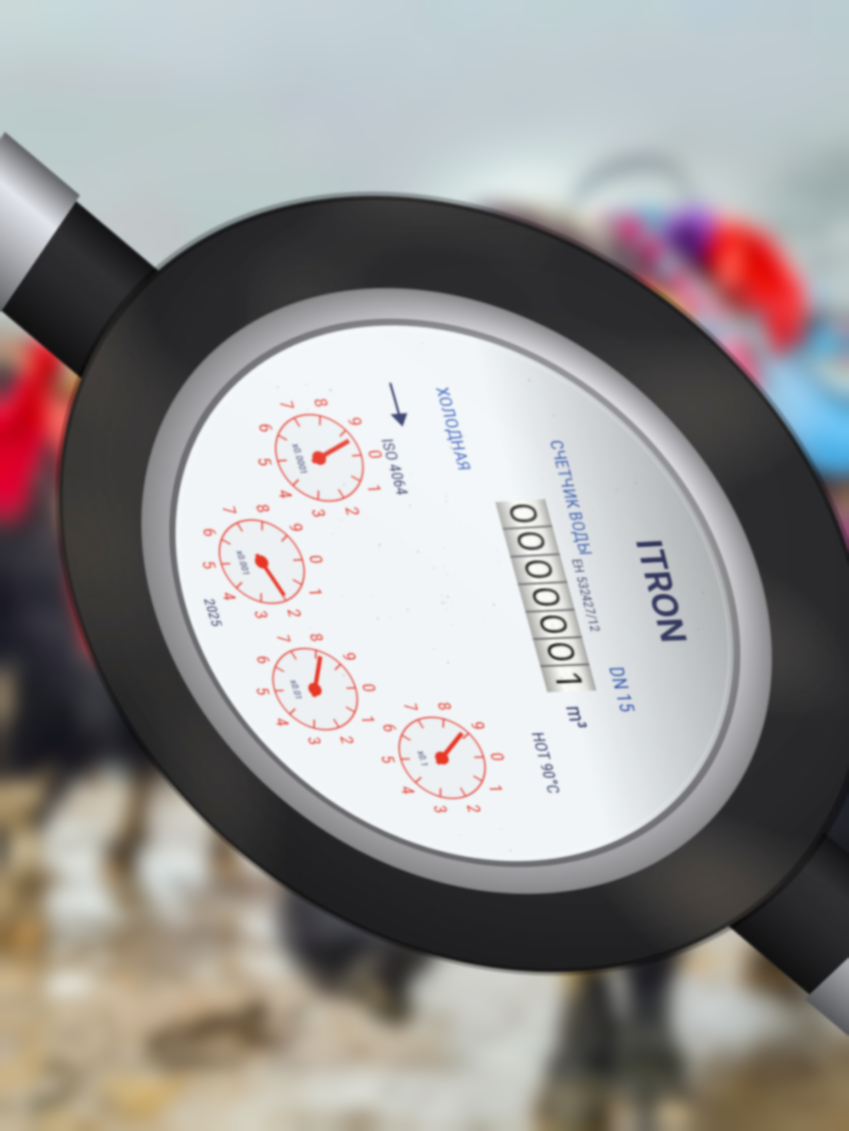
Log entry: 1.8819 (m³)
